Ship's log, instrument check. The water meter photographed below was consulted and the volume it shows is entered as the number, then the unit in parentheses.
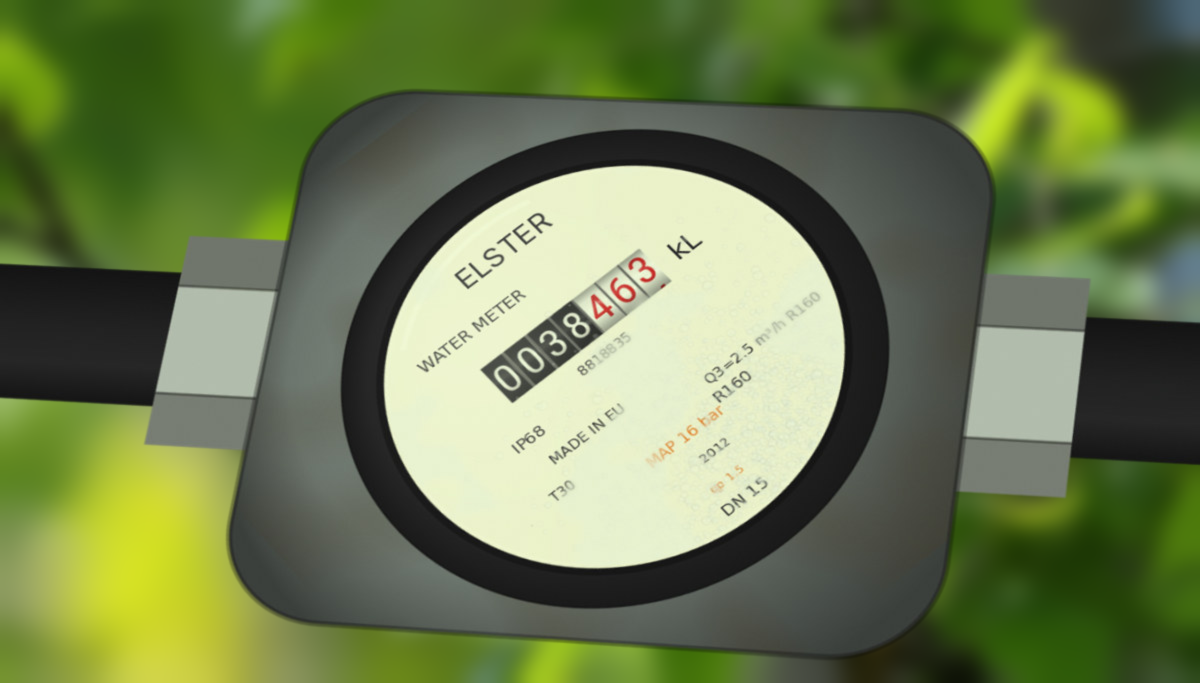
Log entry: 38.463 (kL)
